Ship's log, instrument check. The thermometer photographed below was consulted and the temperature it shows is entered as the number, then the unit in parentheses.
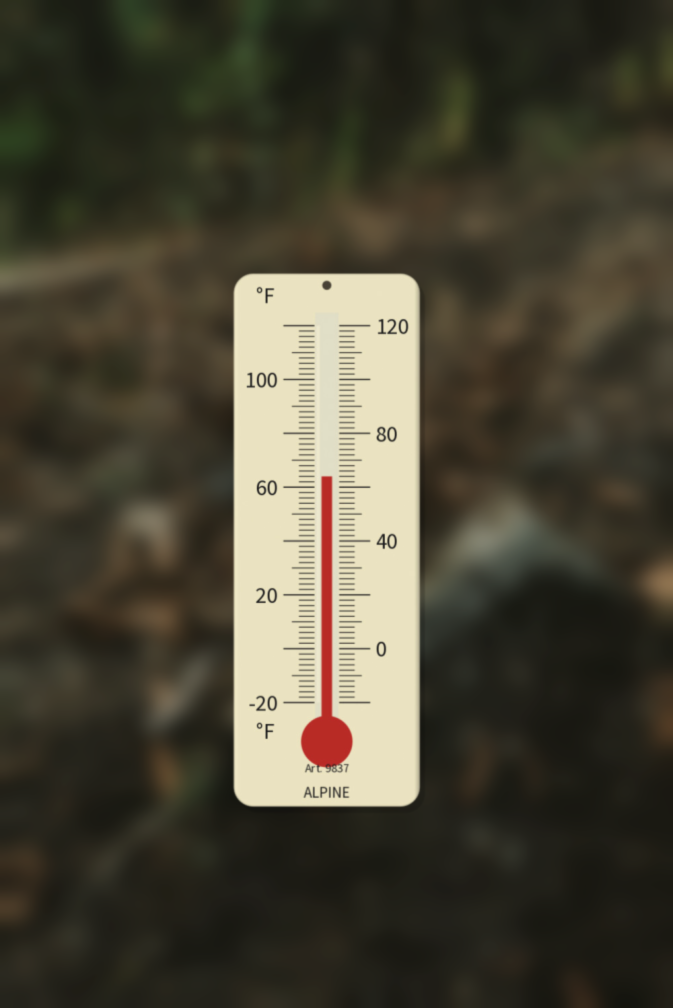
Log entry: 64 (°F)
